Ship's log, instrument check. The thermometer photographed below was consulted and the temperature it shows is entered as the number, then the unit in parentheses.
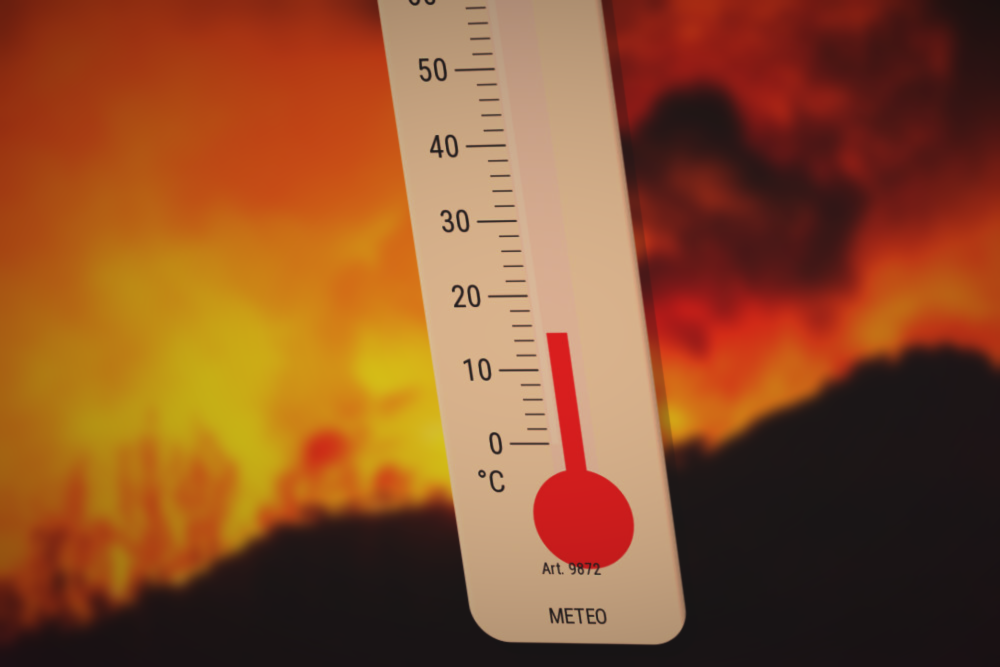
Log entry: 15 (°C)
